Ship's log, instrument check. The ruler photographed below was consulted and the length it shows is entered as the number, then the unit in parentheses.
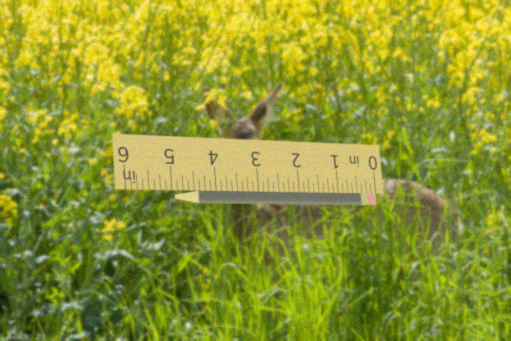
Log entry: 5.125 (in)
